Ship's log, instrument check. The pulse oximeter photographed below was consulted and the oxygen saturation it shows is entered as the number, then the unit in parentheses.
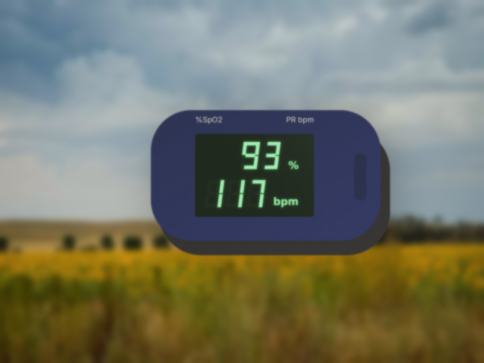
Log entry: 93 (%)
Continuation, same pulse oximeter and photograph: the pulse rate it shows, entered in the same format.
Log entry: 117 (bpm)
